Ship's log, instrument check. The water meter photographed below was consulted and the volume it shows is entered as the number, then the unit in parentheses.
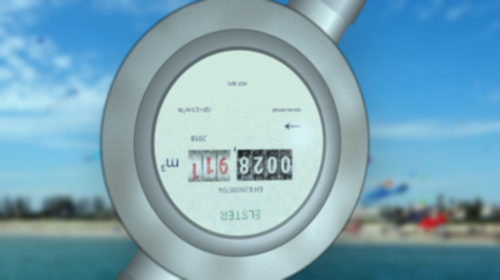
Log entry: 28.911 (m³)
